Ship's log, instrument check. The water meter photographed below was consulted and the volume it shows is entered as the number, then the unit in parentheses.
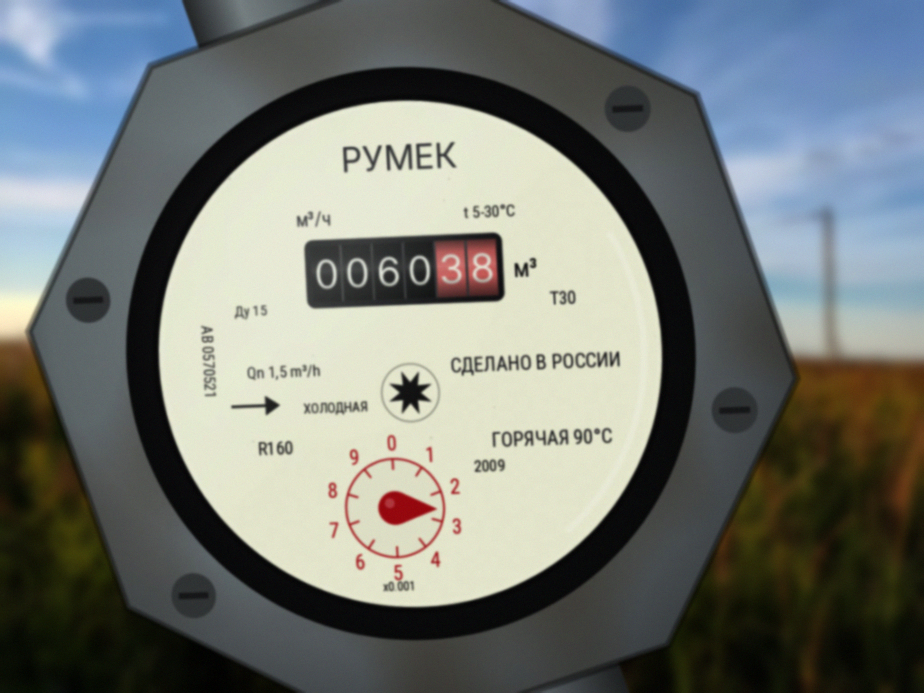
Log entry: 60.382 (m³)
